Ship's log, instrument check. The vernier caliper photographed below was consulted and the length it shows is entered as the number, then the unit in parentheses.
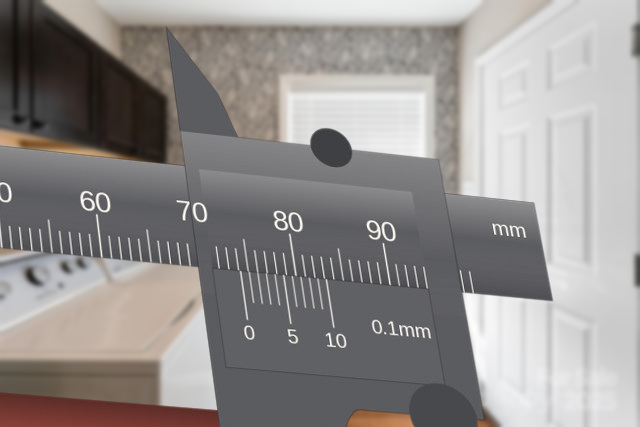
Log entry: 74.2 (mm)
